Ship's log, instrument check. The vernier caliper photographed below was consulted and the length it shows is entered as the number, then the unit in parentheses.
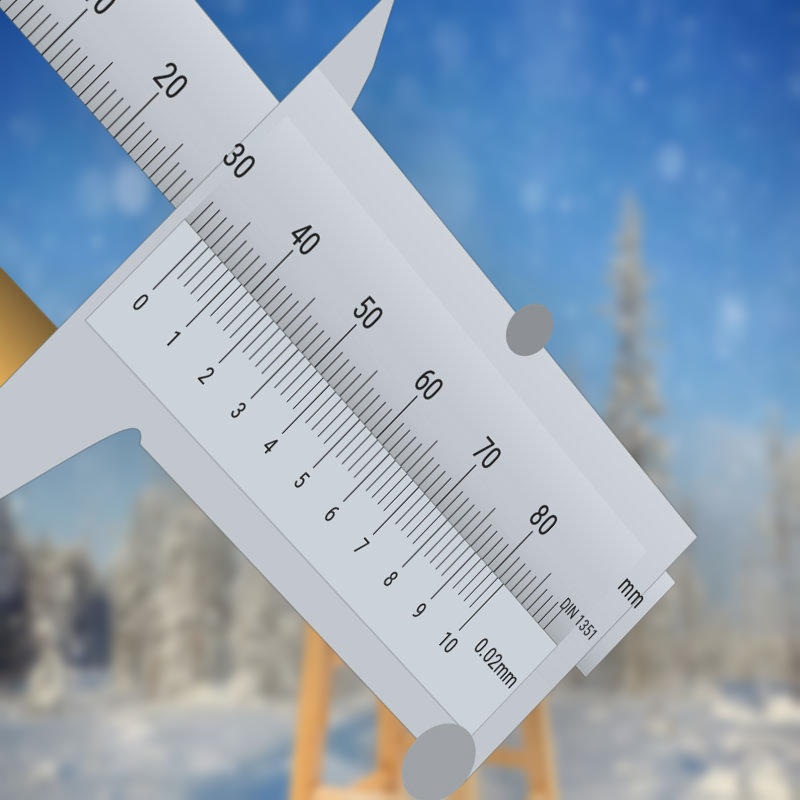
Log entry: 32.8 (mm)
